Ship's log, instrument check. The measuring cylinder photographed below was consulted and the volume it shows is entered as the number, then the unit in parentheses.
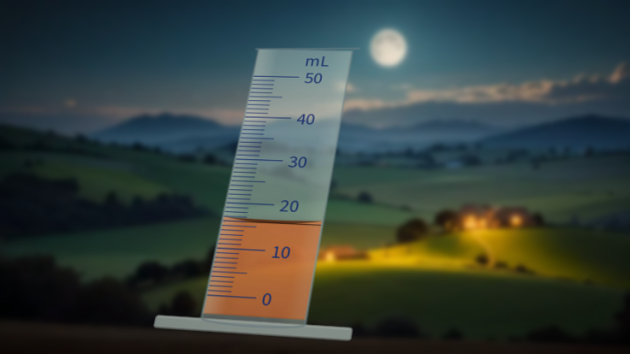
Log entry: 16 (mL)
